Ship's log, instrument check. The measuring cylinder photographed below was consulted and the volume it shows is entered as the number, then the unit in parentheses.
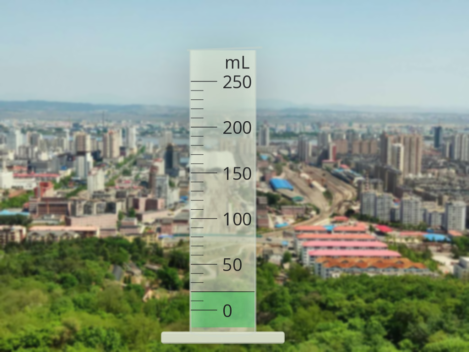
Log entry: 20 (mL)
